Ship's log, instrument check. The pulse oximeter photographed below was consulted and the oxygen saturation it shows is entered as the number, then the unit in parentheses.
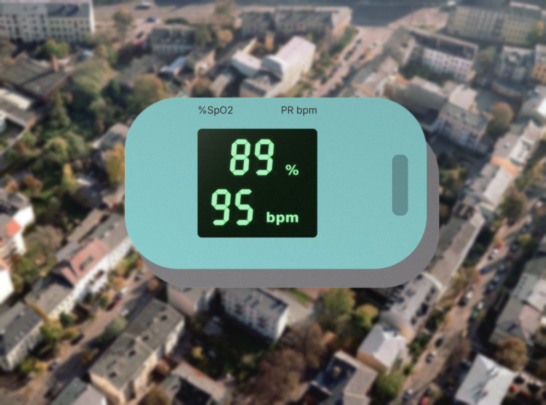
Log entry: 89 (%)
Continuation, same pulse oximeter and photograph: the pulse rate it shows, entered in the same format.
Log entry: 95 (bpm)
